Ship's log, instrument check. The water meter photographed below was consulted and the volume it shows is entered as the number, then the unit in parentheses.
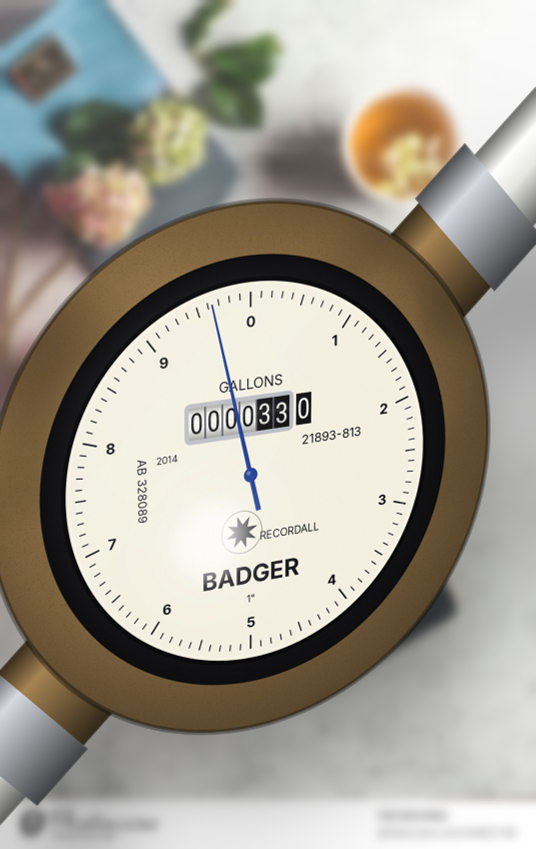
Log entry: 329.6 (gal)
